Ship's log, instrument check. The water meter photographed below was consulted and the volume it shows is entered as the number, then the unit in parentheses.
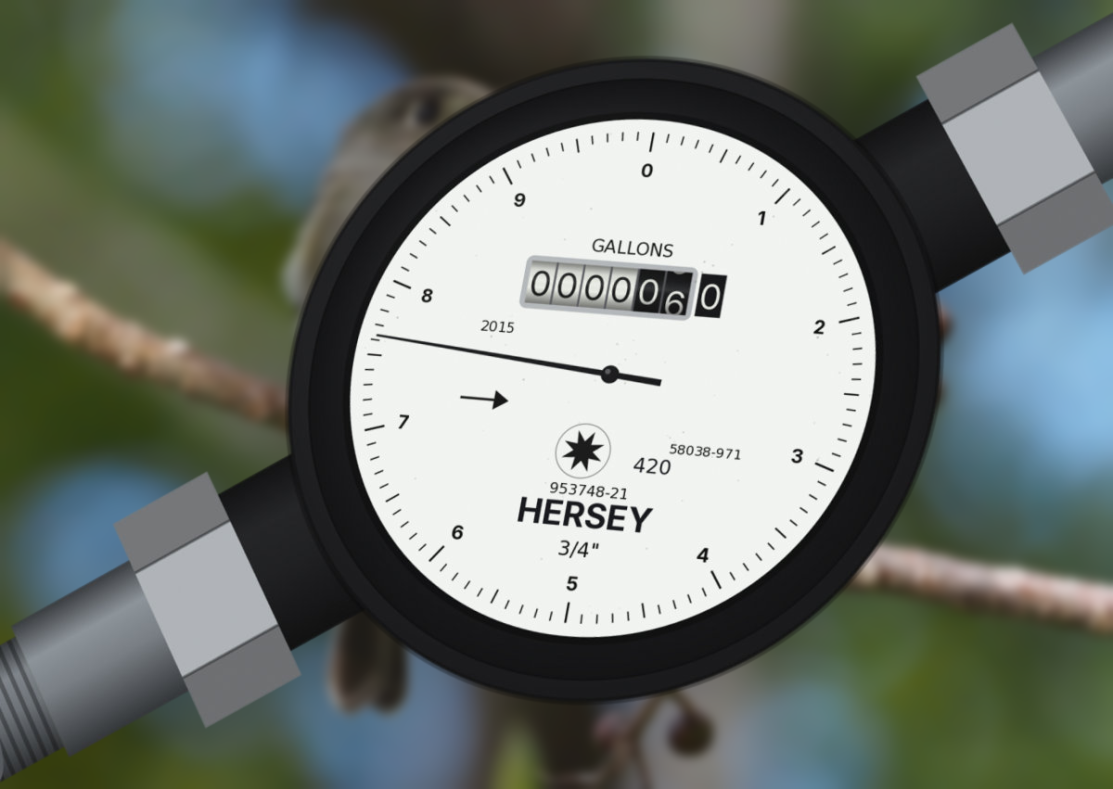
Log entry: 57.6 (gal)
